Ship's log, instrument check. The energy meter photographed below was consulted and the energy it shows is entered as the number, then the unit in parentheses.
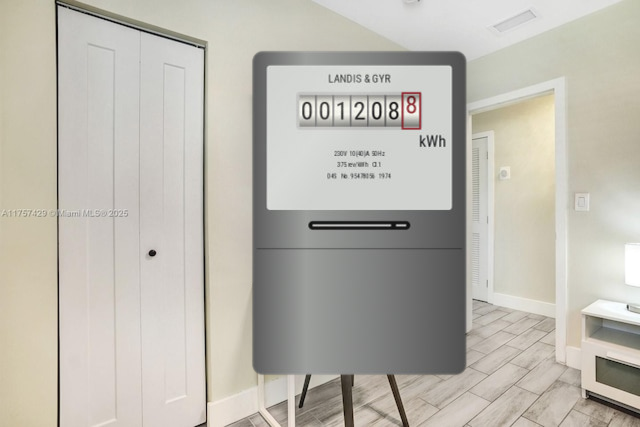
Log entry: 1208.8 (kWh)
